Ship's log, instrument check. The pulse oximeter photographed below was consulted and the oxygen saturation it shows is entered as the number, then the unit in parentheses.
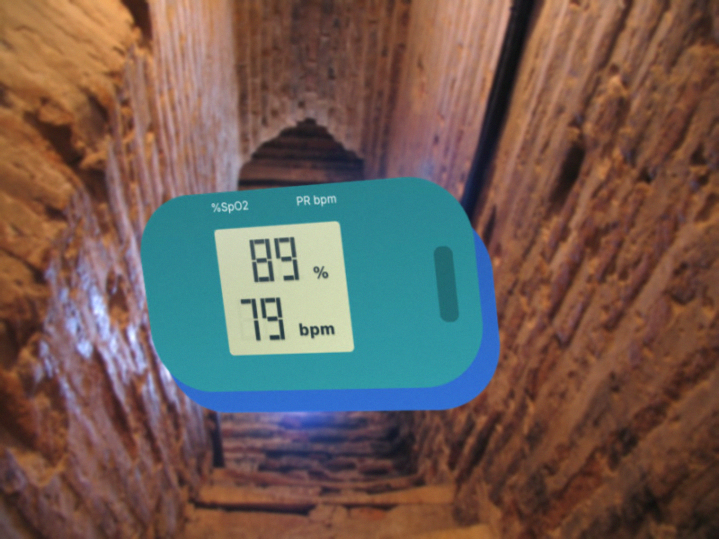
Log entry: 89 (%)
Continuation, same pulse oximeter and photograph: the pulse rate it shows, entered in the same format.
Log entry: 79 (bpm)
